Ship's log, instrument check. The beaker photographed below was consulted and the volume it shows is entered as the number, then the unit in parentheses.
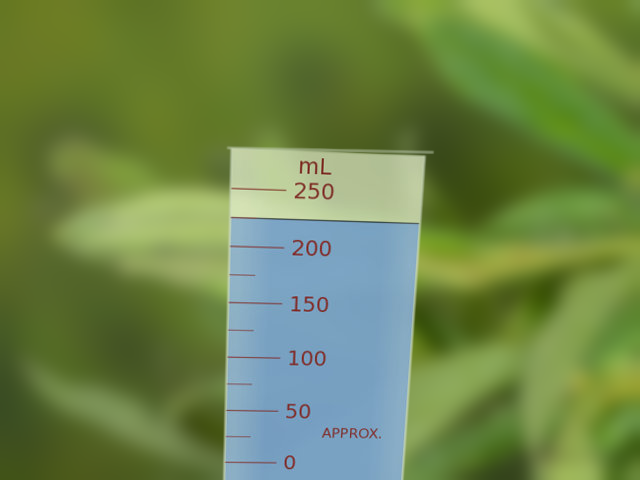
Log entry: 225 (mL)
